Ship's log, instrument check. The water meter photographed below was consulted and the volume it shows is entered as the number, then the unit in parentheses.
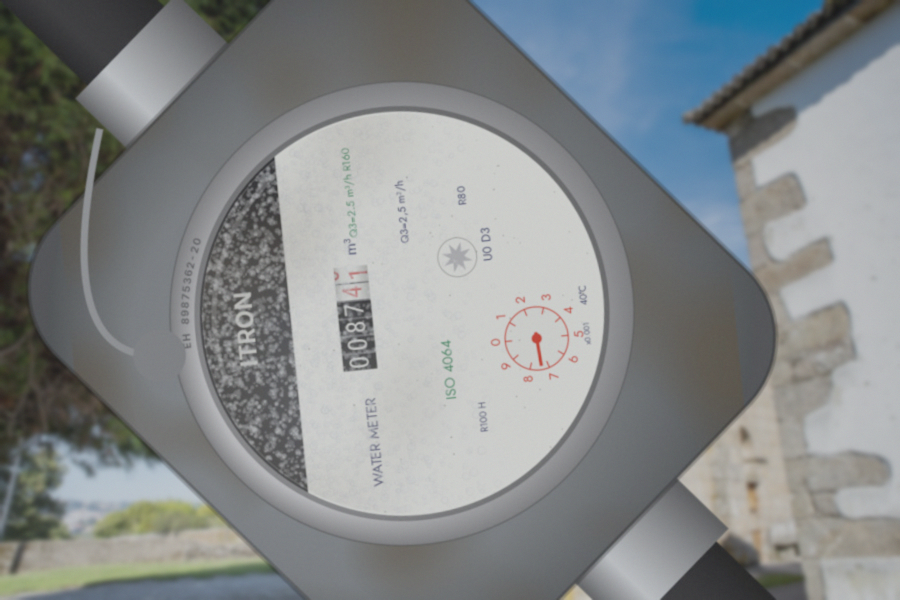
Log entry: 87.407 (m³)
